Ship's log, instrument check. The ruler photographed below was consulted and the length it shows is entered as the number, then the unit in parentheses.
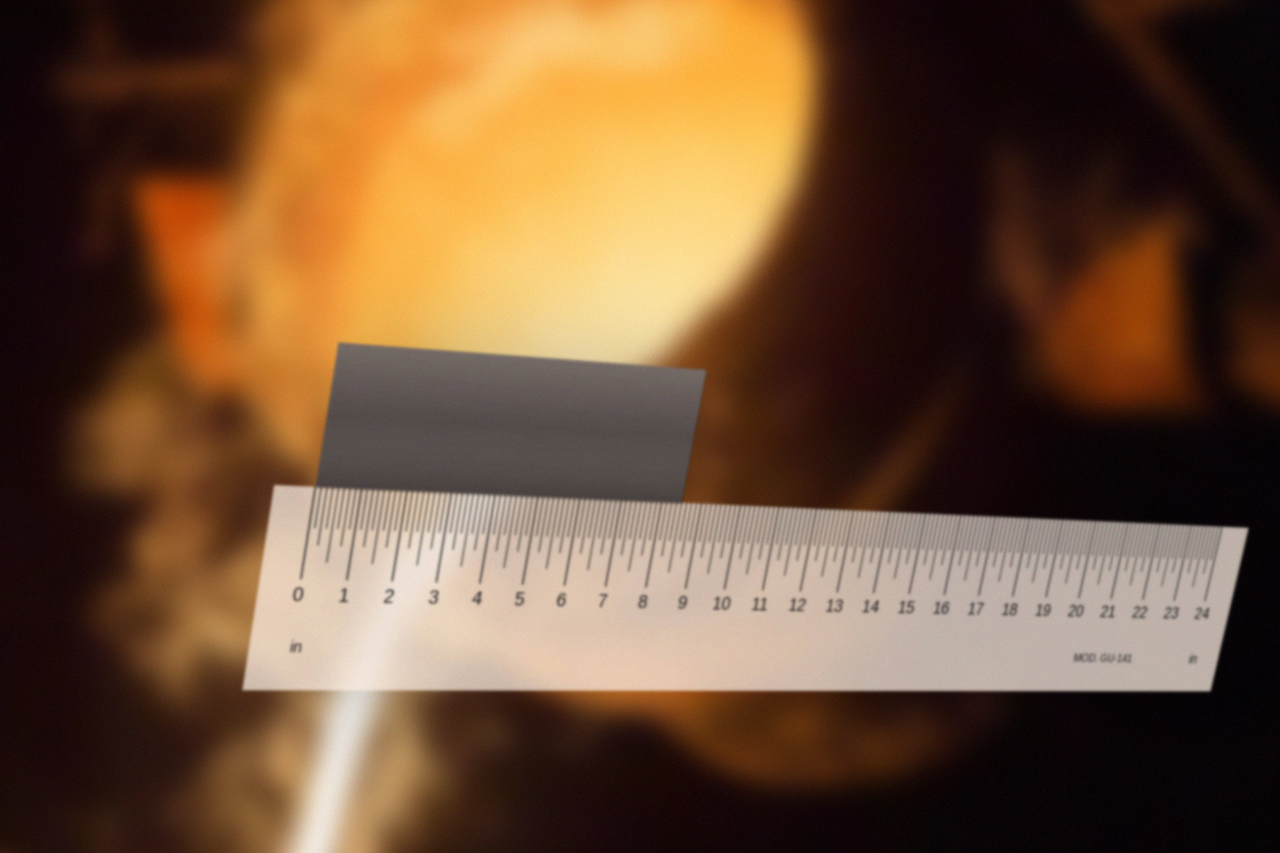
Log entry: 8.5 (in)
